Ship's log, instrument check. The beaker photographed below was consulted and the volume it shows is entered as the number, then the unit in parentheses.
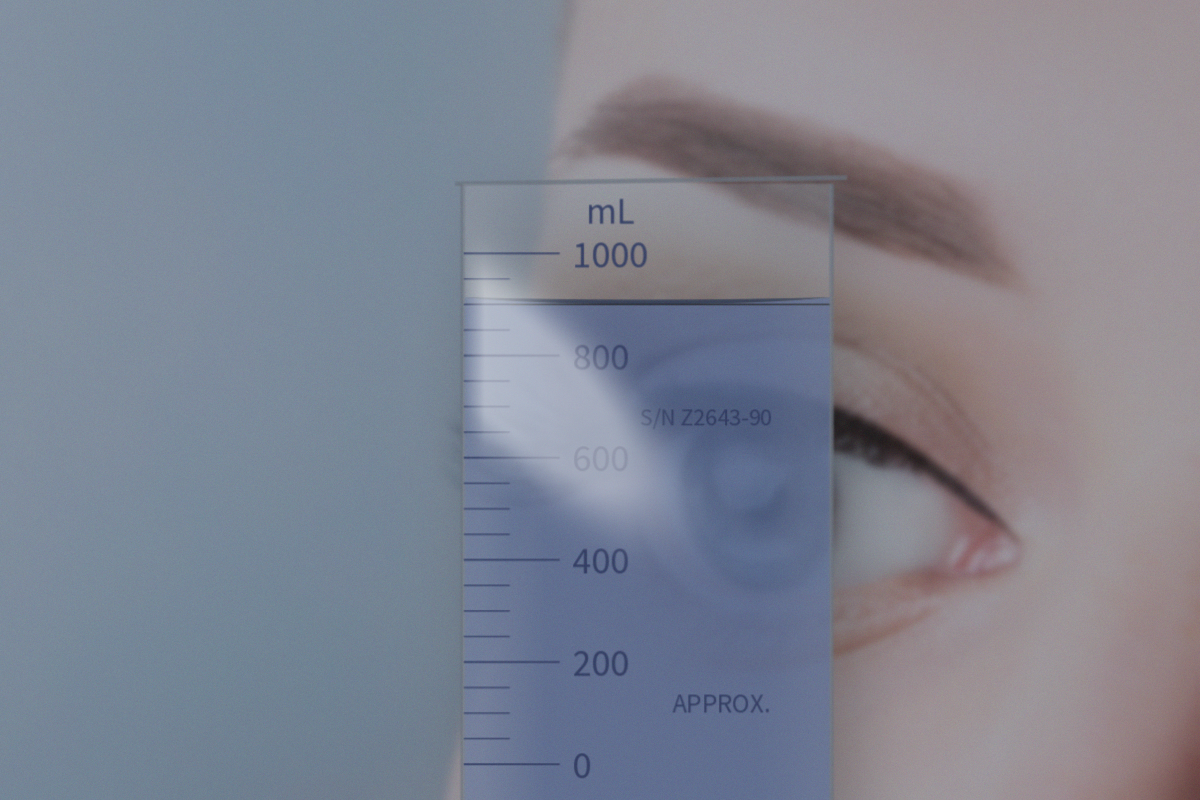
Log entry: 900 (mL)
